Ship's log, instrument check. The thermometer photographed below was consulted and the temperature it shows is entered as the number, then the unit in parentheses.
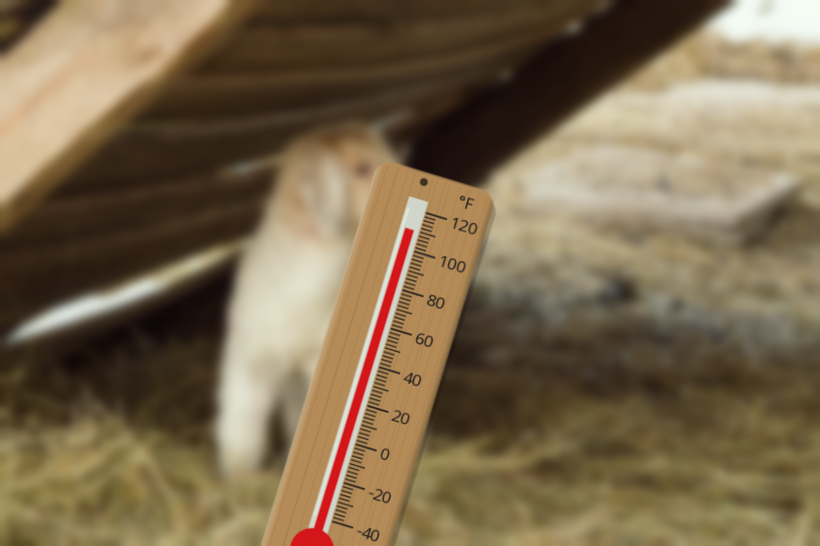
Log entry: 110 (°F)
